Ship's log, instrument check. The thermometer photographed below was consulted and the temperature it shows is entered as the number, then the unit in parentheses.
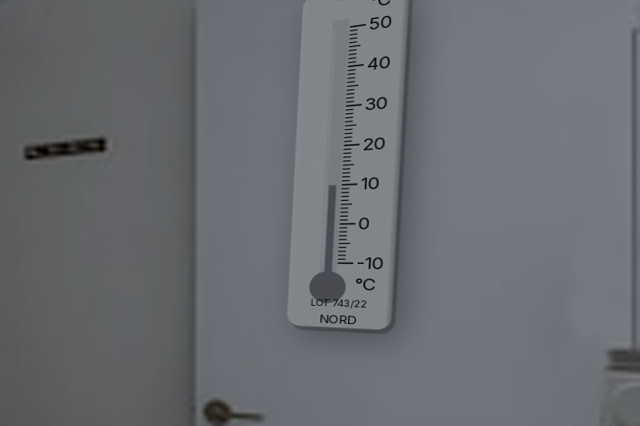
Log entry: 10 (°C)
